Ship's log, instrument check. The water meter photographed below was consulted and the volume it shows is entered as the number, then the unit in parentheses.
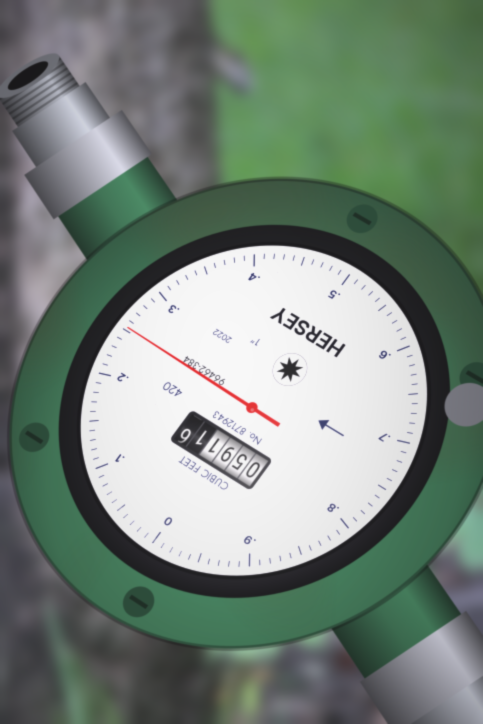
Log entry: 59116.25 (ft³)
